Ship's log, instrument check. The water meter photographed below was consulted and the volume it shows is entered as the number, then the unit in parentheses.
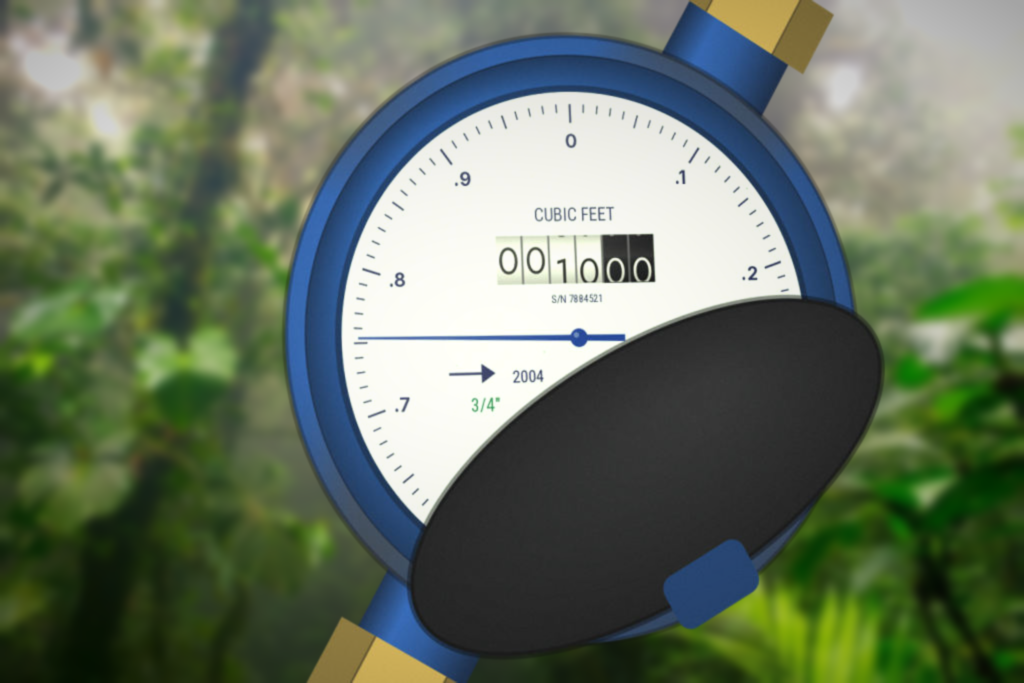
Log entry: 999.75 (ft³)
